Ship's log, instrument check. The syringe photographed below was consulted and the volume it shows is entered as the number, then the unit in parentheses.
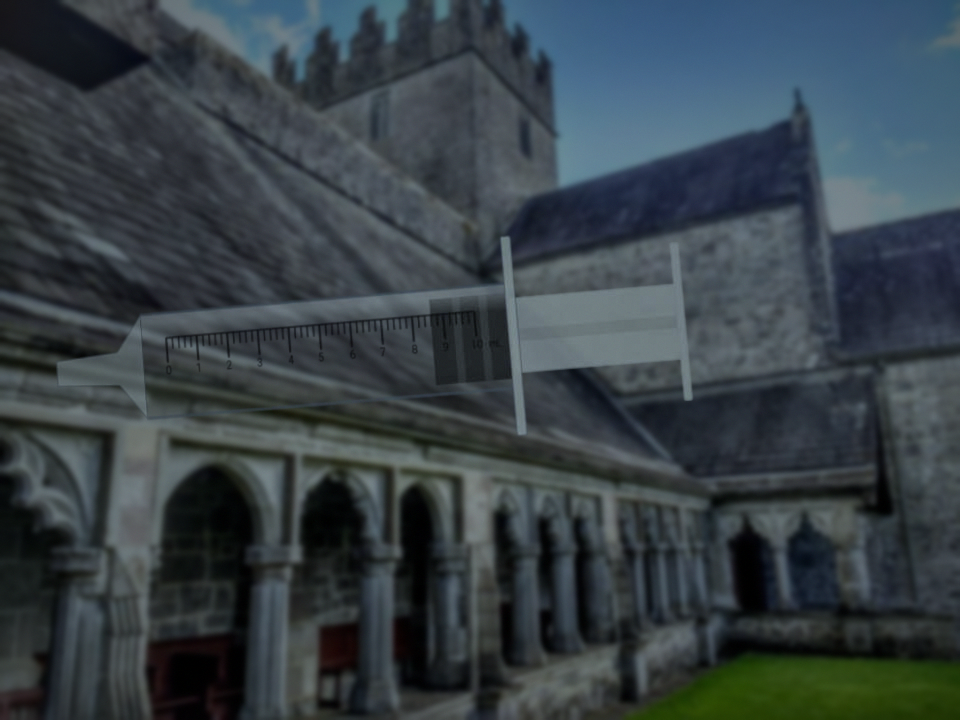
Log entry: 8.6 (mL)
